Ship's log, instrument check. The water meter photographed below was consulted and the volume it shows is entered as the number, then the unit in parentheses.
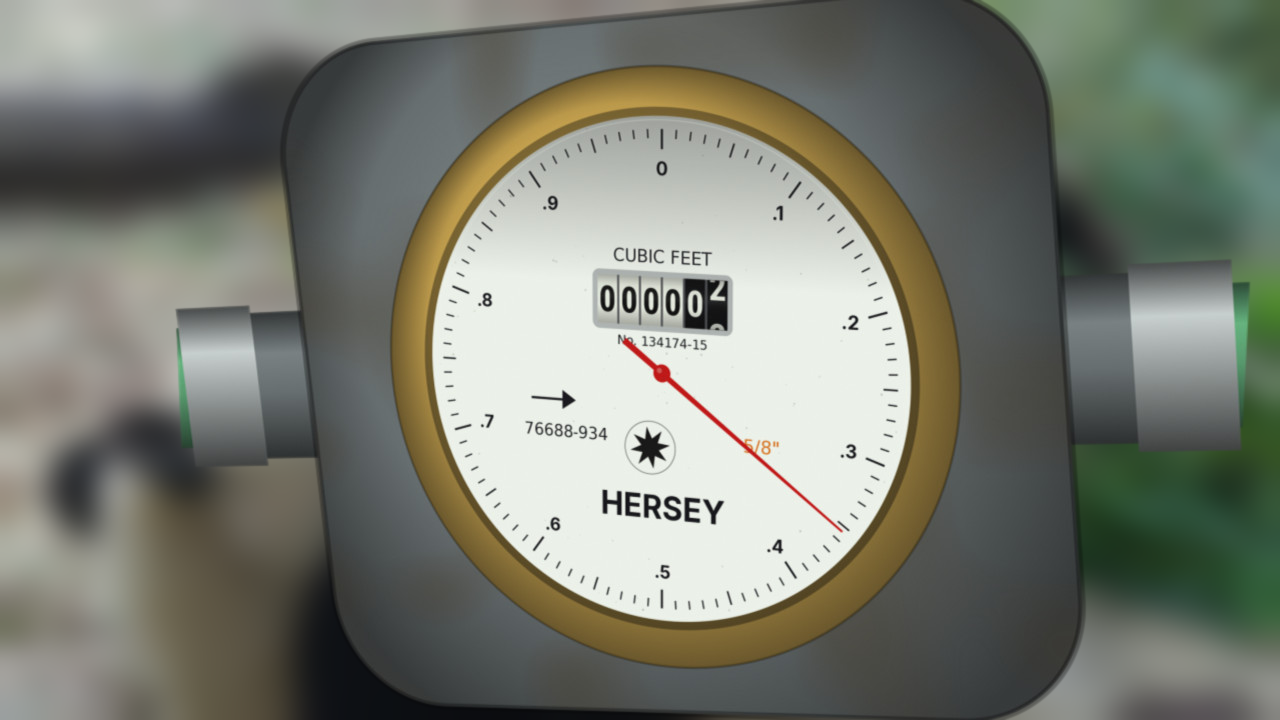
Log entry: 2.35 (ft³)
